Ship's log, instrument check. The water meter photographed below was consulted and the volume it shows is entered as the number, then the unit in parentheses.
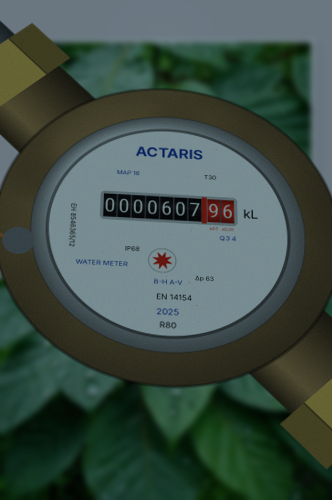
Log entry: 607.96 (kL)
